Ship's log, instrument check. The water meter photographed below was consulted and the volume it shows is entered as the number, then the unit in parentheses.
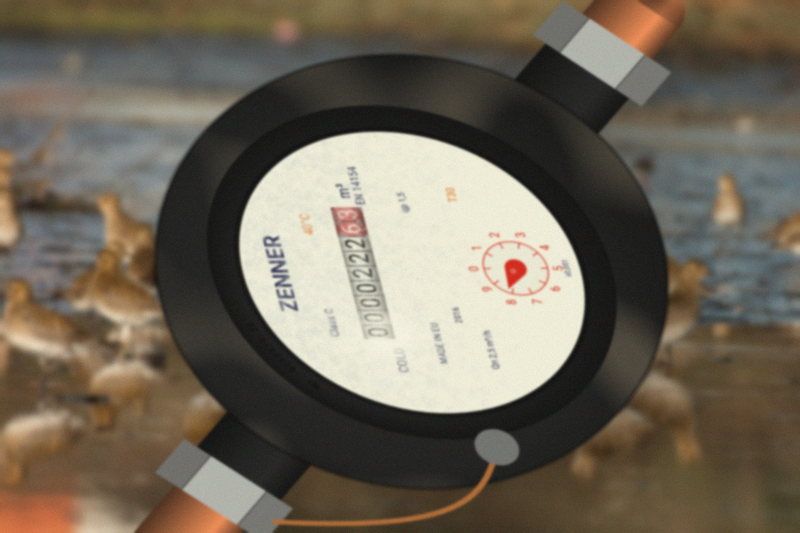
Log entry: 222.638 (m³)
